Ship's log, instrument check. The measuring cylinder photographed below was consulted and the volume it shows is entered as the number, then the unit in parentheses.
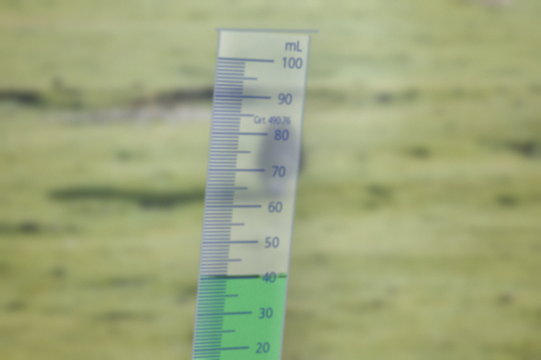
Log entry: 40 (mL)
